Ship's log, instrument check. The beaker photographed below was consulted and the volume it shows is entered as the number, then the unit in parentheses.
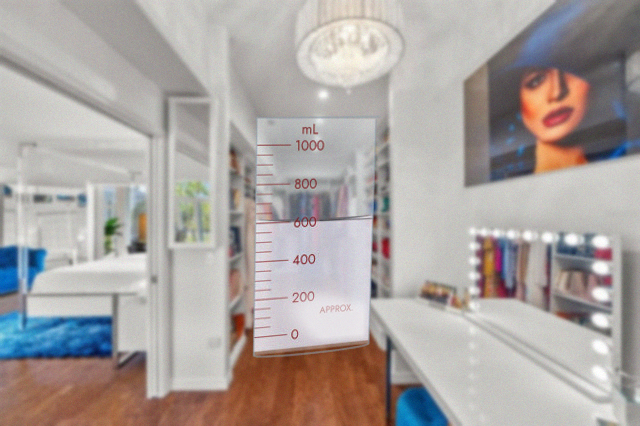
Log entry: 600 (mL)
